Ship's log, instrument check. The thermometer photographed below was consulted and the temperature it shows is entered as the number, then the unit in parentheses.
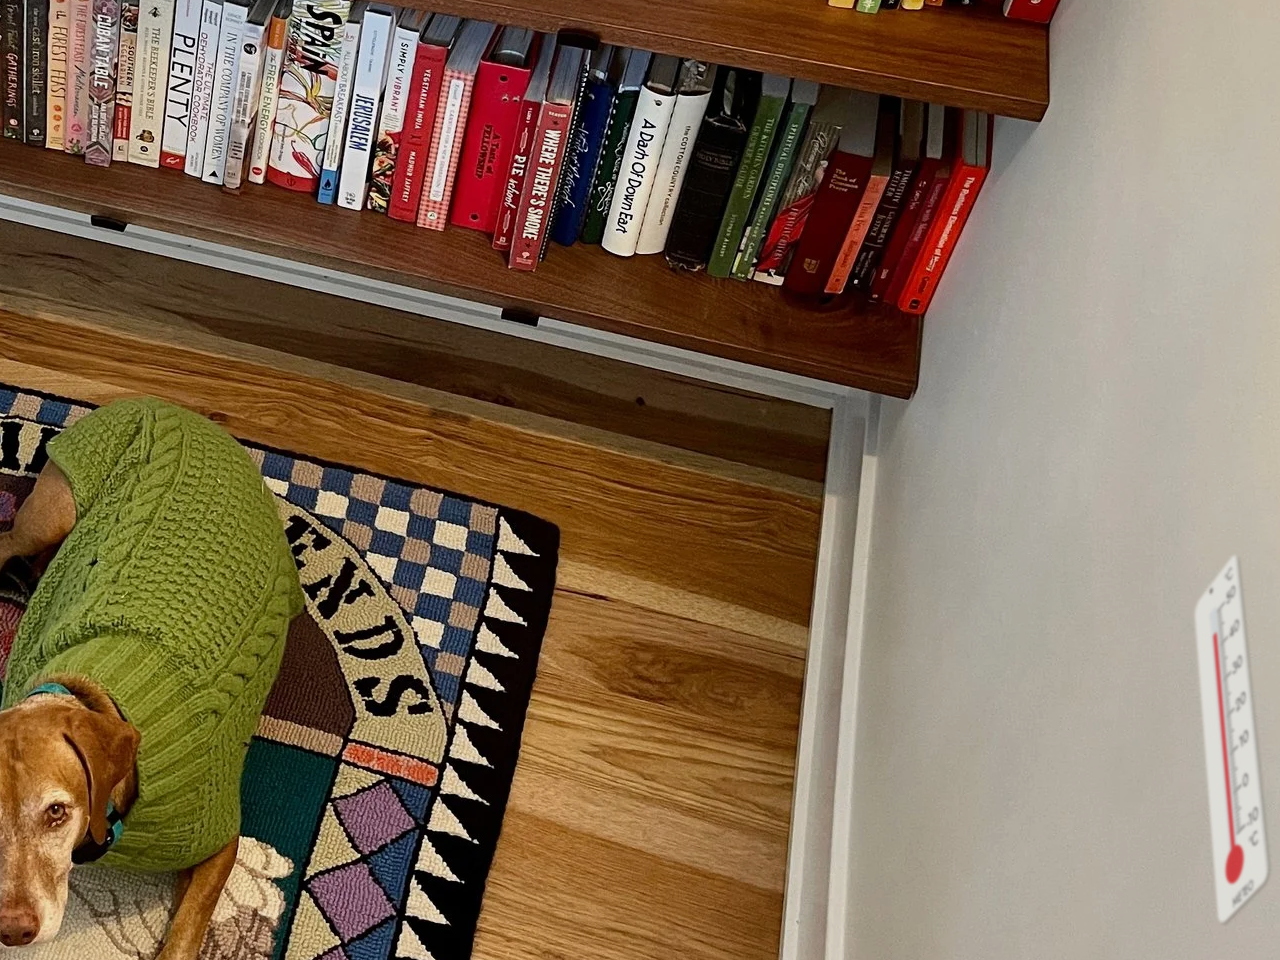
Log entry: 45 (°C)
